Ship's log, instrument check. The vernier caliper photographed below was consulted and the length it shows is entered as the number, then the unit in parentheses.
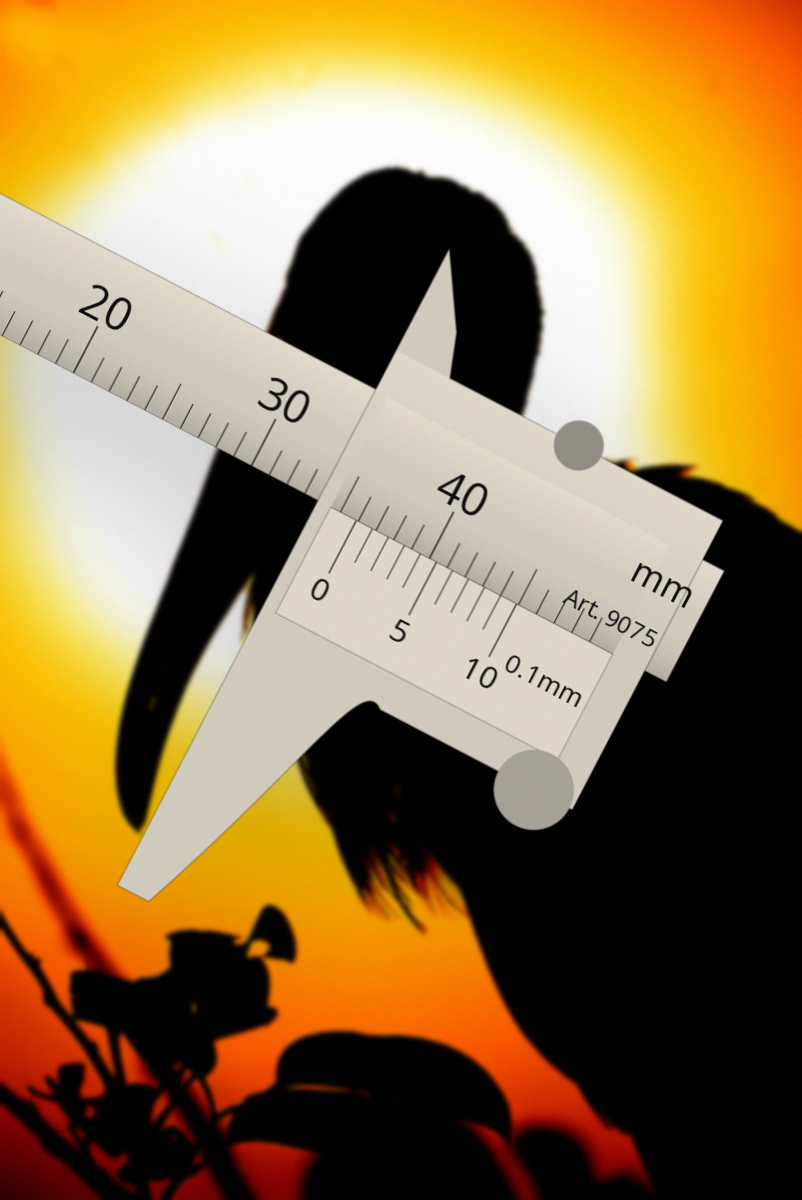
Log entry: 35.9 (mm)
